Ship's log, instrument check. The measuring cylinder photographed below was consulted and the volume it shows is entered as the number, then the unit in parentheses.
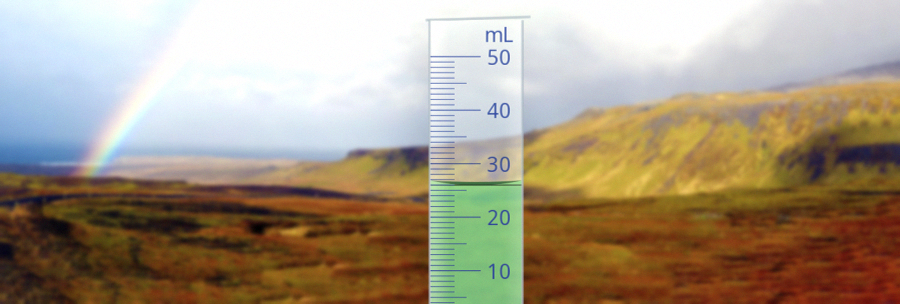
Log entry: 26 (mL)
